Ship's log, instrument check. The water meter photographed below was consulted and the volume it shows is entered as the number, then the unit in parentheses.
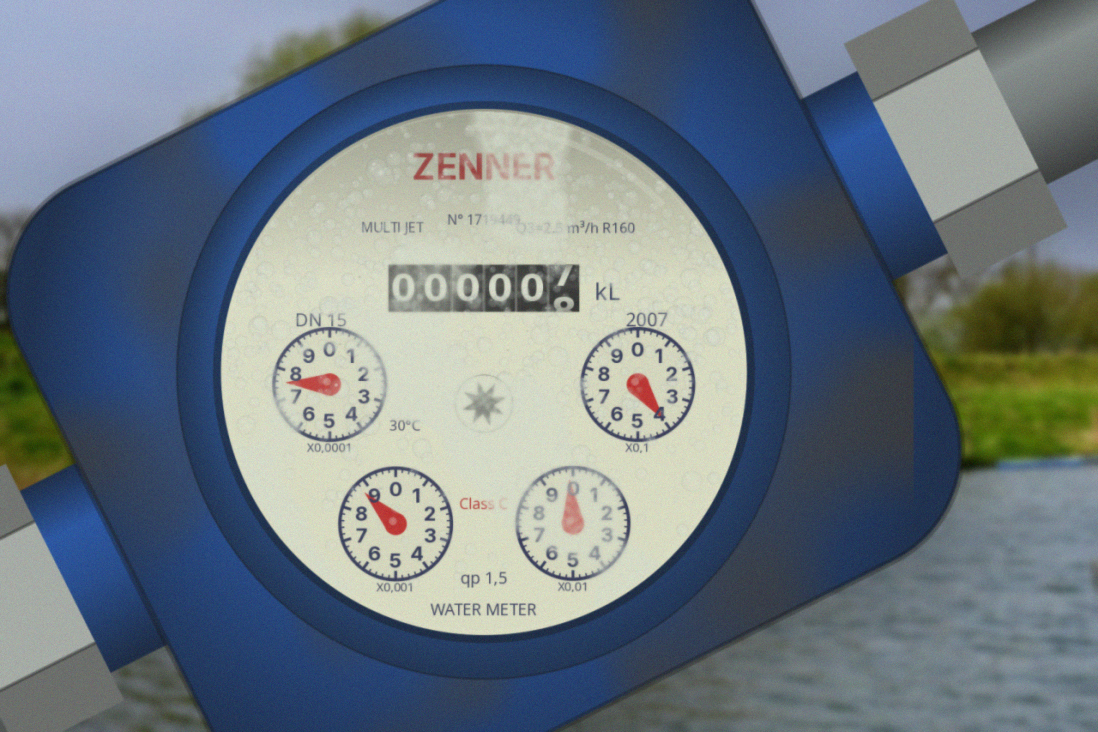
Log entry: 7.3987 (kL)
